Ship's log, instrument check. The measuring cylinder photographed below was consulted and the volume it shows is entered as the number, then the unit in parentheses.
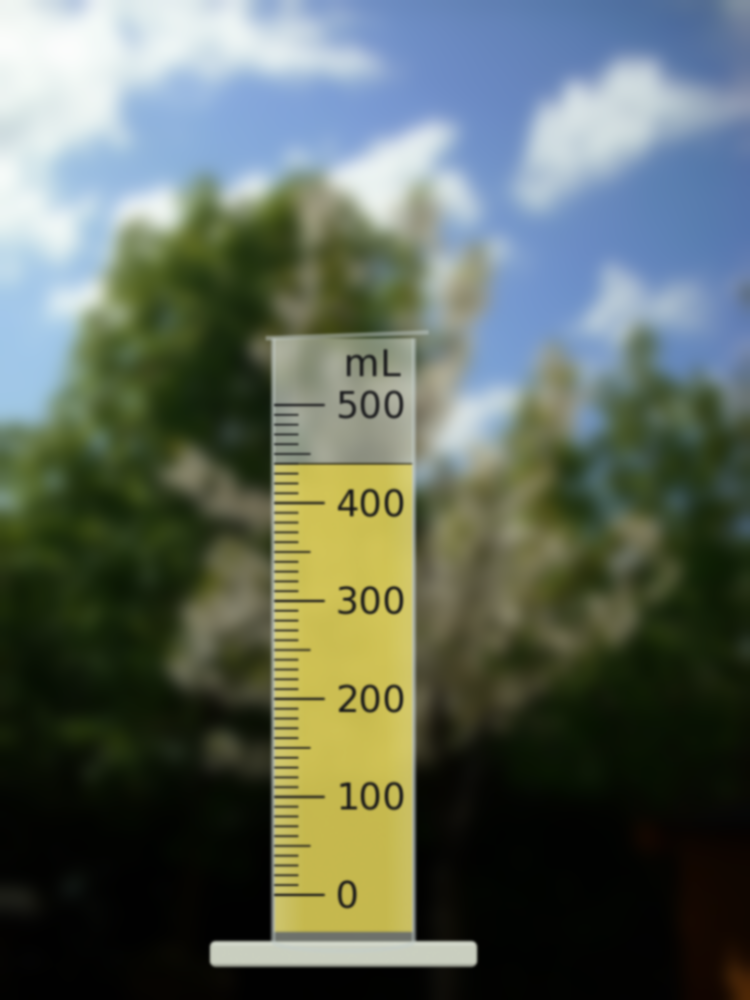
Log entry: 440 (mL)
